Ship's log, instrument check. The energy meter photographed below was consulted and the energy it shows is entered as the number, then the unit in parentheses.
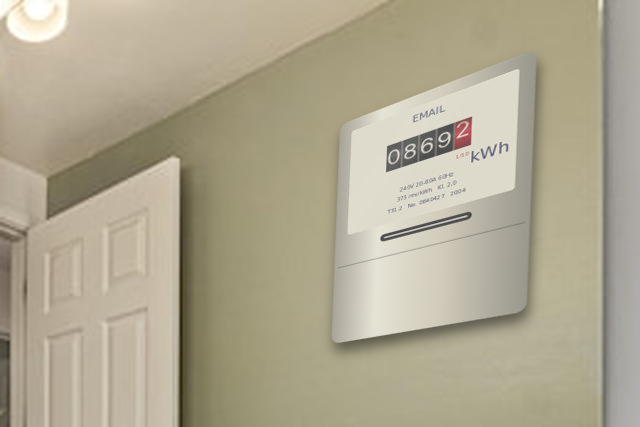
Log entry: 869.2 (kWh)
